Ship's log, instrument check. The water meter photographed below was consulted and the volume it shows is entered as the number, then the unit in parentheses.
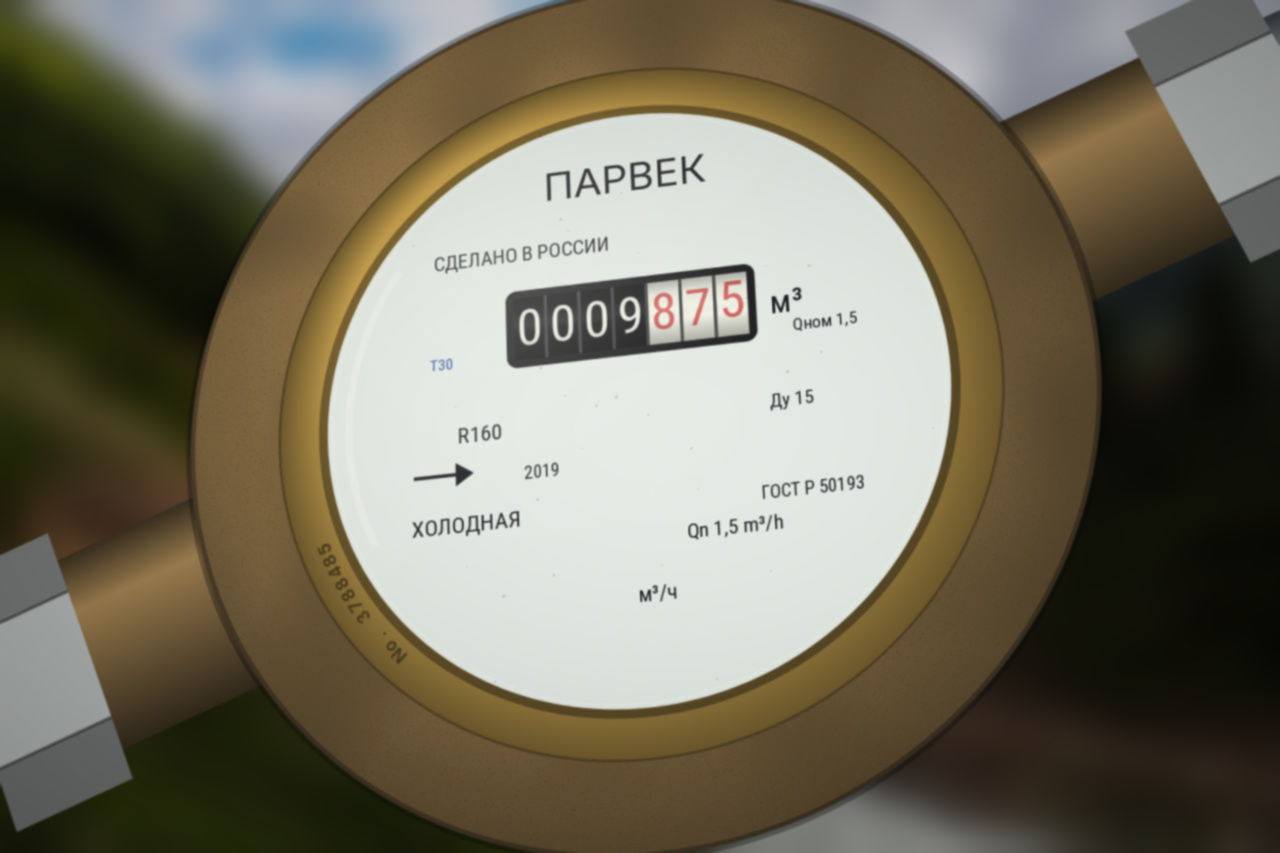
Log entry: 9.875 (m³)
